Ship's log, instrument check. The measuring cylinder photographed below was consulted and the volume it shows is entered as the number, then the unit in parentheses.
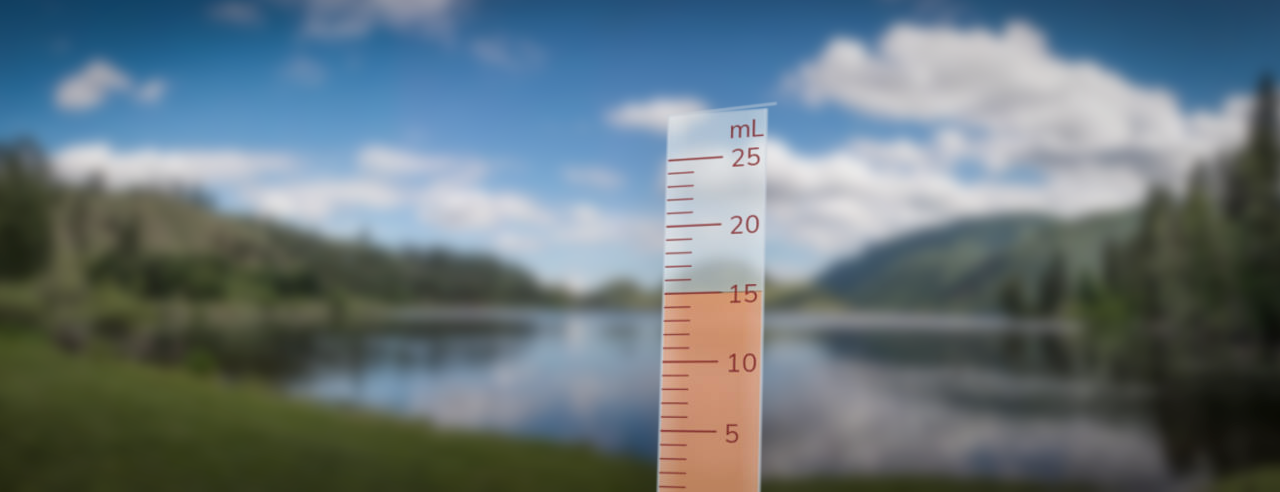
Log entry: 15 (mL)
